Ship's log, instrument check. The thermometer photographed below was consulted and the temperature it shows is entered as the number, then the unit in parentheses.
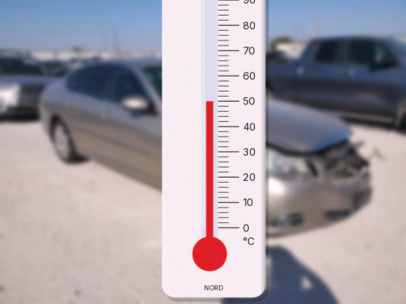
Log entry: 50 (°C)
